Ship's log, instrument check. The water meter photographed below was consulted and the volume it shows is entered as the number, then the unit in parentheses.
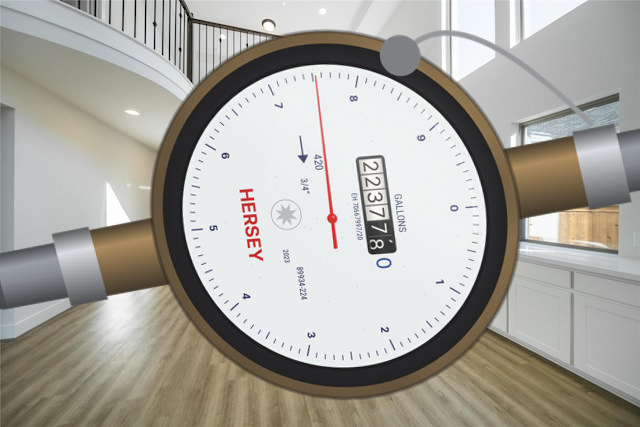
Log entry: 2237777.5 (gal)
